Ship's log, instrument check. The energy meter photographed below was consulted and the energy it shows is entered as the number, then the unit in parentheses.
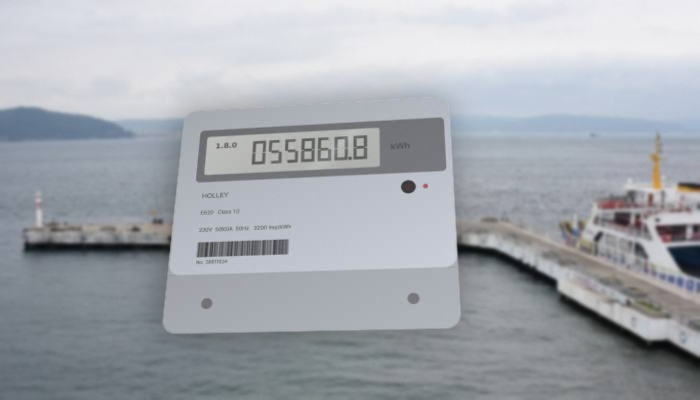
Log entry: 55860.8 (kWh)
